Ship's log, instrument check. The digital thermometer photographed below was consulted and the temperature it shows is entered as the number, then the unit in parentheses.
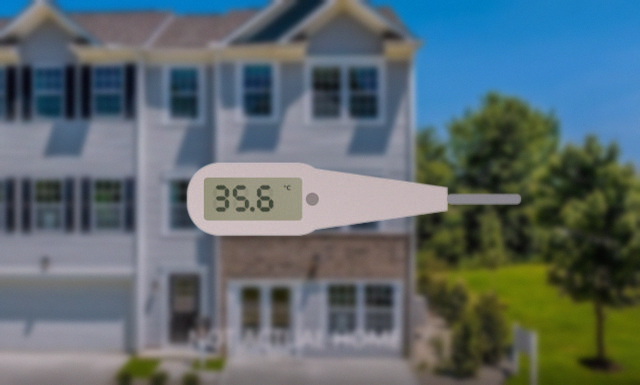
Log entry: 35.6 (°C)
